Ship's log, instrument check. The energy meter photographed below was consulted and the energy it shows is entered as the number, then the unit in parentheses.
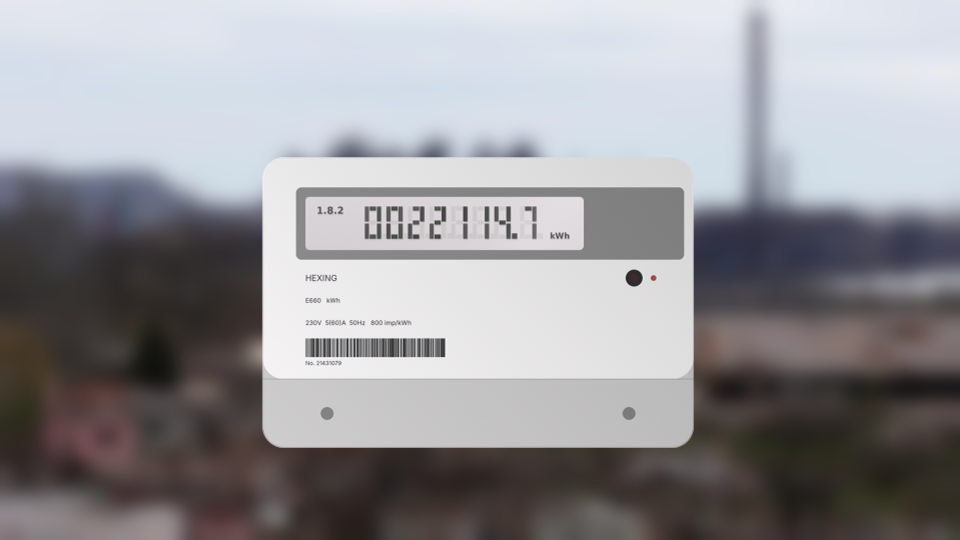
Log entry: 22114.7 (kWh)
